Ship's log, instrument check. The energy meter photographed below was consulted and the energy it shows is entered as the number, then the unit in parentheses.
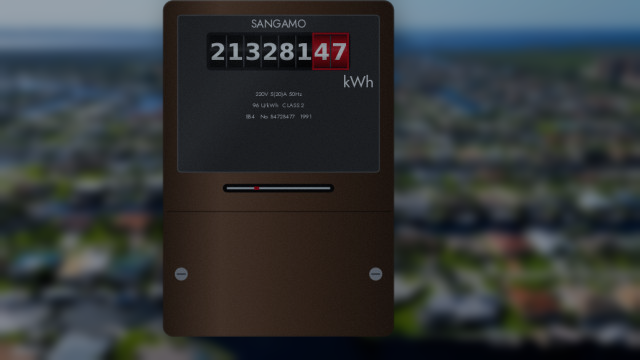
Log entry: 213281.47 (kWh)
